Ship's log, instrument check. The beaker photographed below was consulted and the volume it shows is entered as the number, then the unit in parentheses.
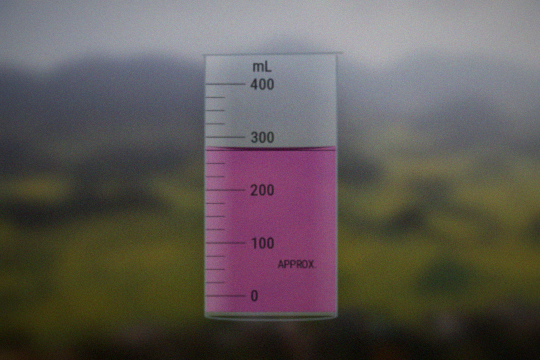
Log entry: 275 (mL)
